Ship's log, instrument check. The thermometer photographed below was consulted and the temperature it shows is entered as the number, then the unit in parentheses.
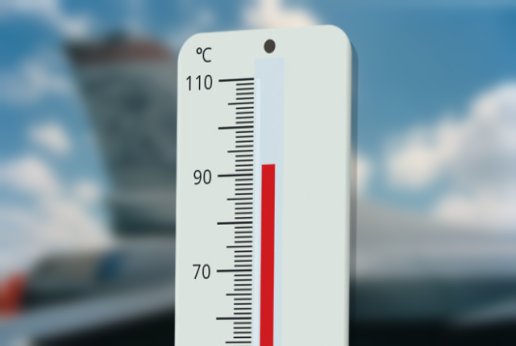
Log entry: 92 (°C)
